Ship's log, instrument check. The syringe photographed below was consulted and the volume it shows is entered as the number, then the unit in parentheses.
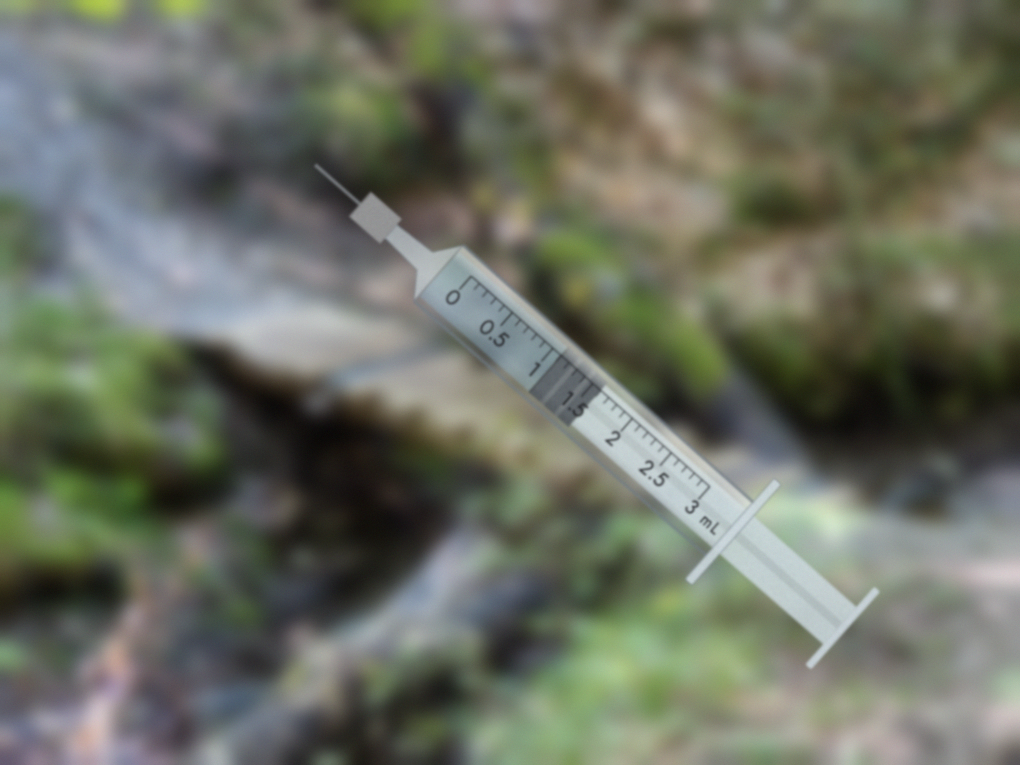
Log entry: 1.1 (mL)
